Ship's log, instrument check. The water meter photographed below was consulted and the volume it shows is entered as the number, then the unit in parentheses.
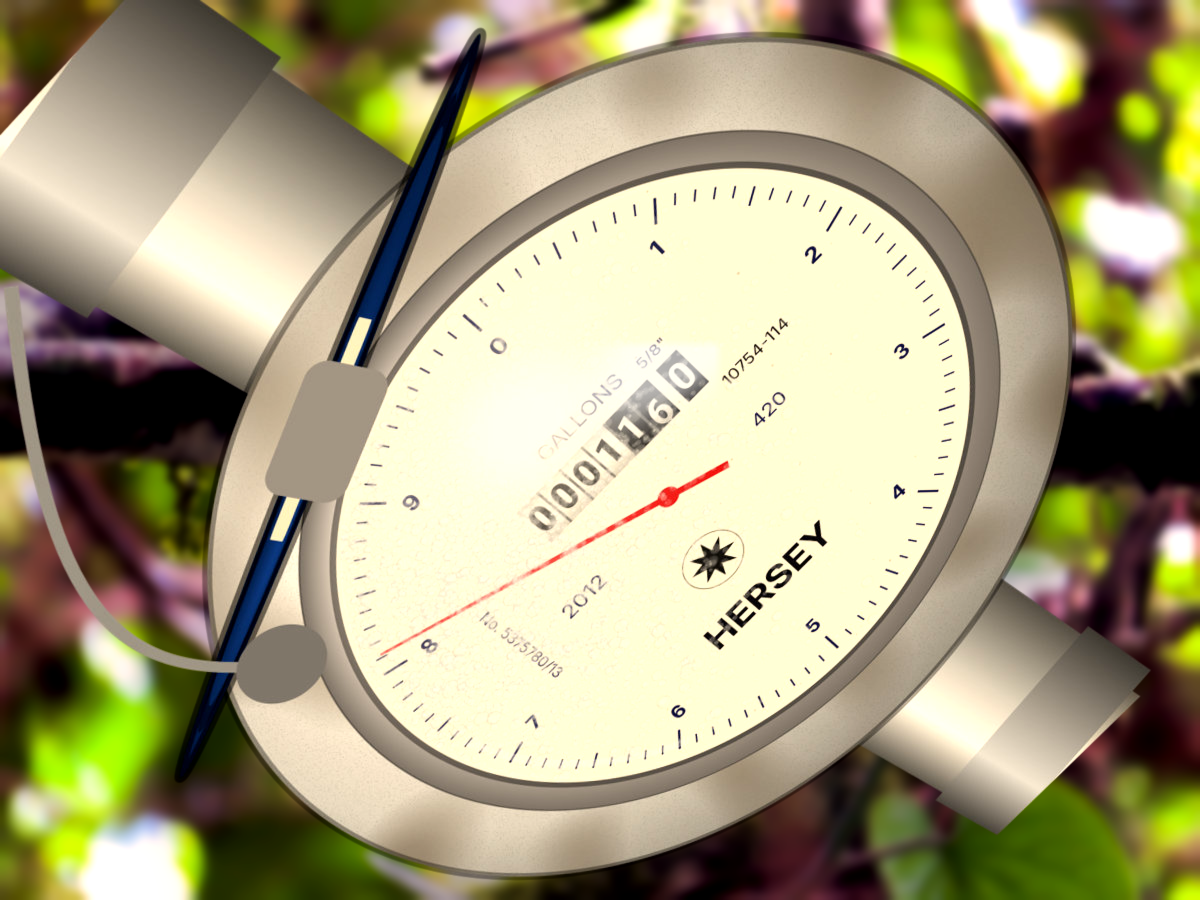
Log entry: 1158.1 (gal)
